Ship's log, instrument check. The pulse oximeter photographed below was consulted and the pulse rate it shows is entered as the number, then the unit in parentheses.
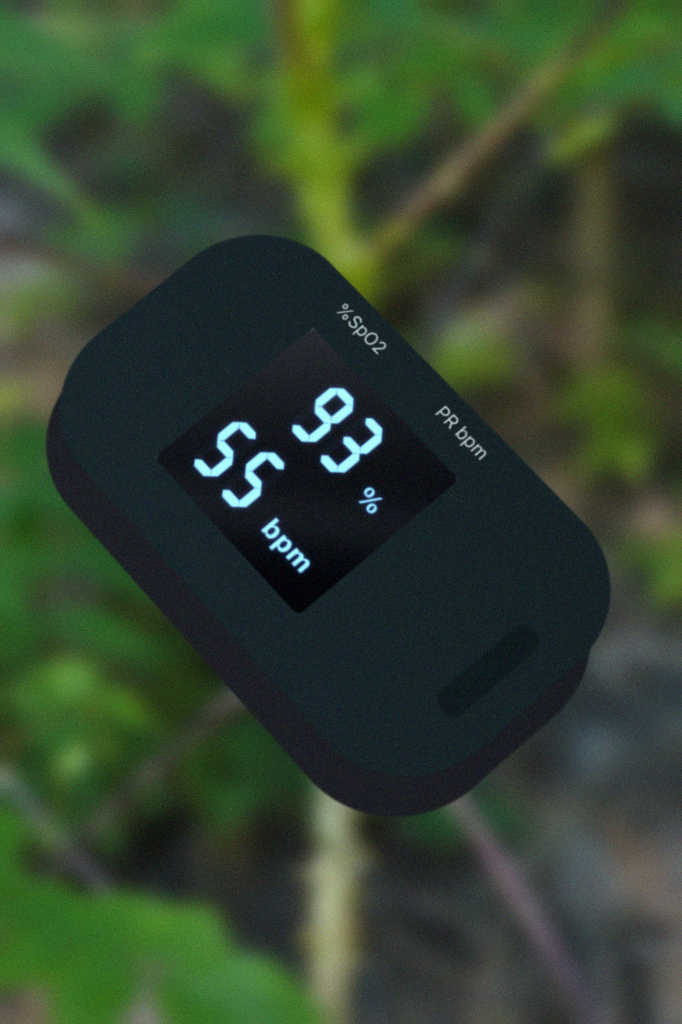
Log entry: 55 (bpm)
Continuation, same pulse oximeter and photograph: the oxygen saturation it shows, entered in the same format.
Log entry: 93 (%)
